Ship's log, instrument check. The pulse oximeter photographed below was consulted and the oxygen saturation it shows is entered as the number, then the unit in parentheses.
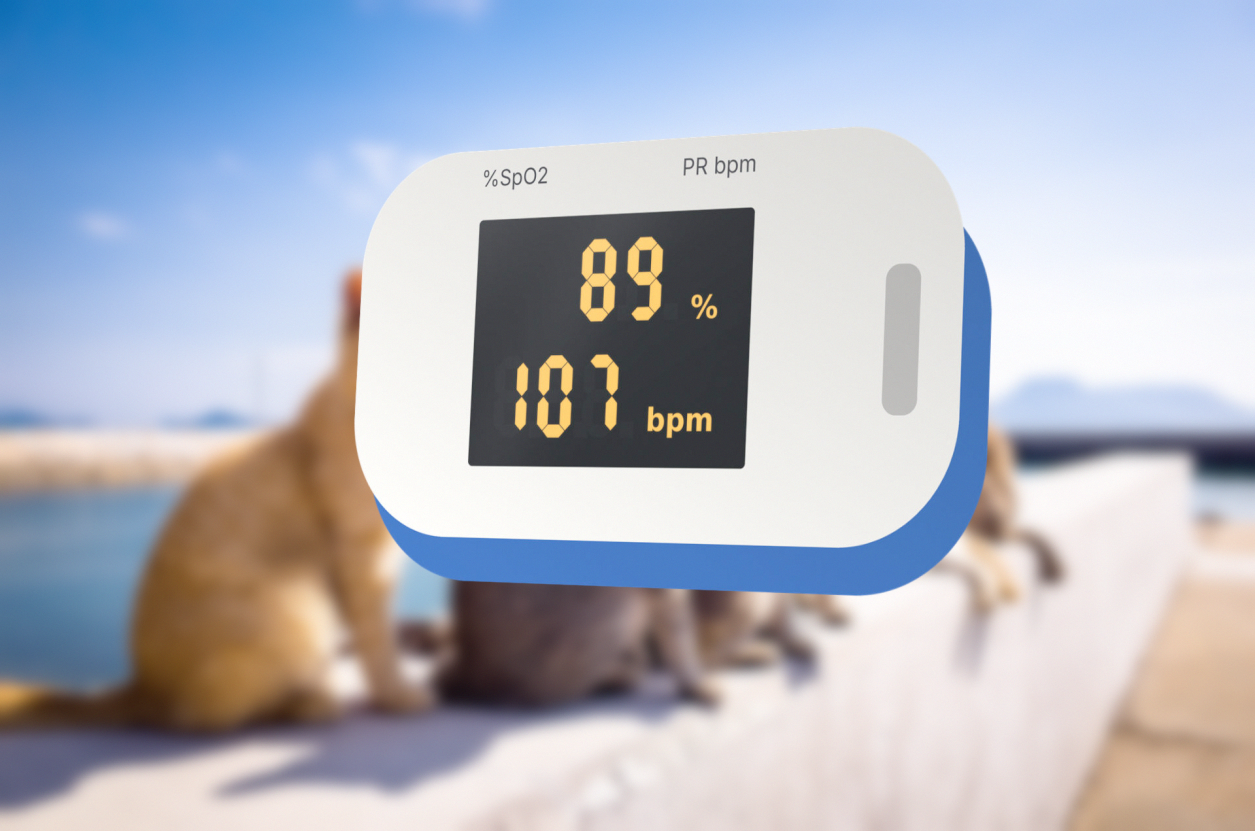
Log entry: 89 (%)
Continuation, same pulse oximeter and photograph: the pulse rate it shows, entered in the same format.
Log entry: 107 (bpm)
